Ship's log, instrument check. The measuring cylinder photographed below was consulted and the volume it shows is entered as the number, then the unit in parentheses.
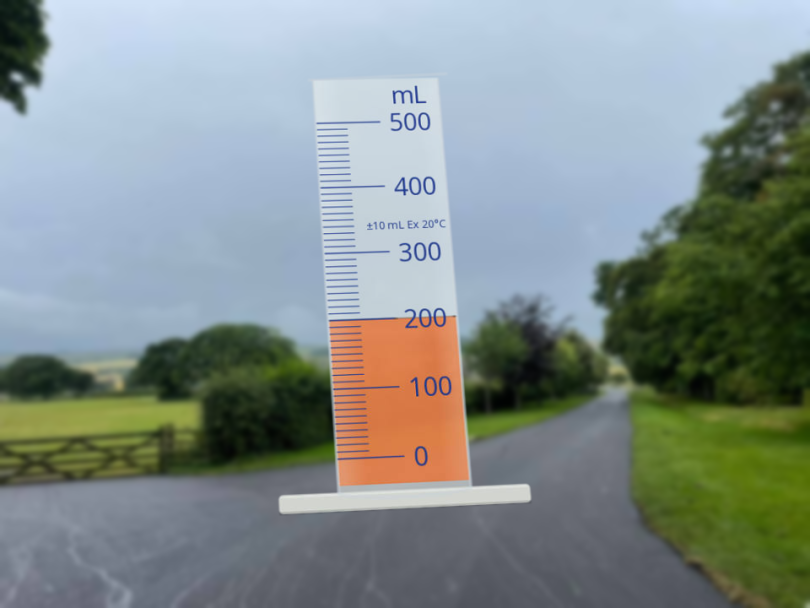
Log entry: 200 (mL)
